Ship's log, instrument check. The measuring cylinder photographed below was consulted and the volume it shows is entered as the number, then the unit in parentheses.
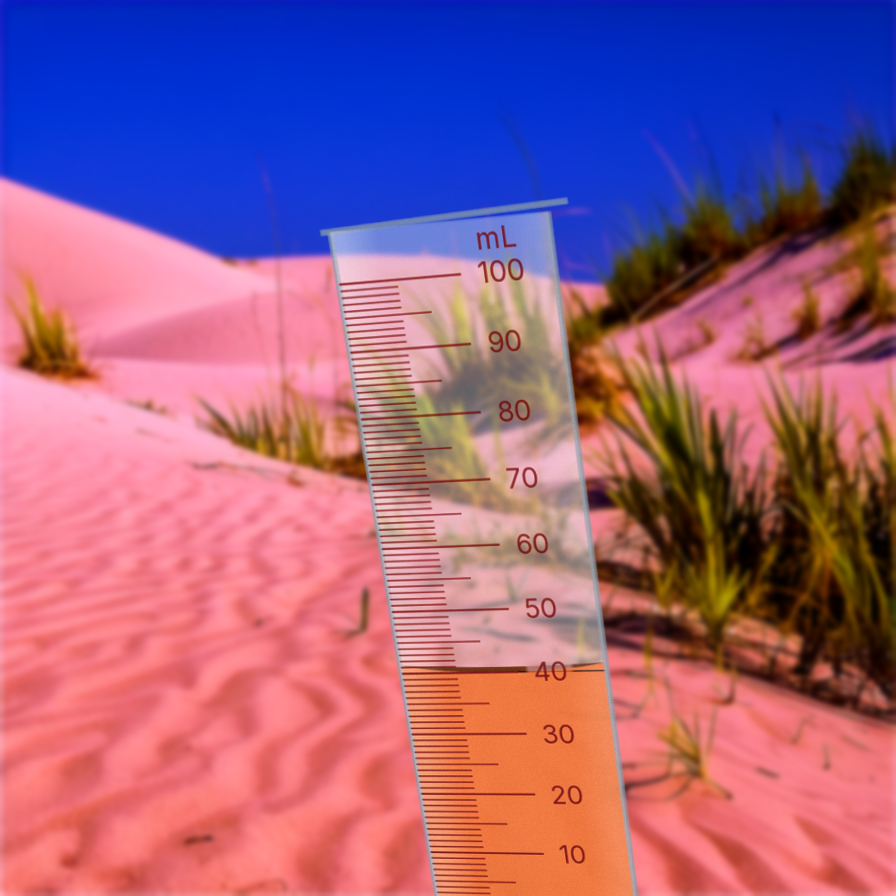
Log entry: 40 (mL)
